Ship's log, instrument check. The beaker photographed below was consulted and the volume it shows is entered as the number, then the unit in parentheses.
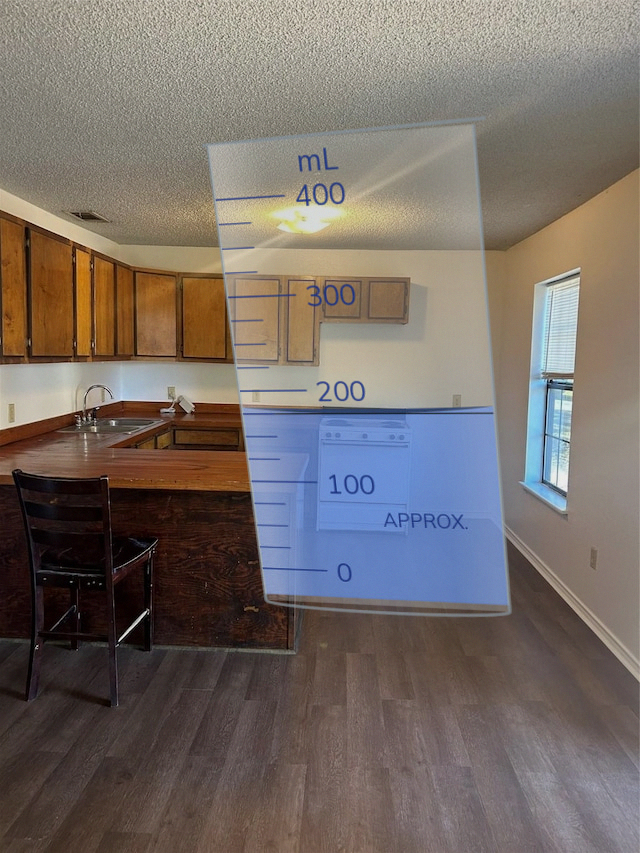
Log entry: 175 (mL)
